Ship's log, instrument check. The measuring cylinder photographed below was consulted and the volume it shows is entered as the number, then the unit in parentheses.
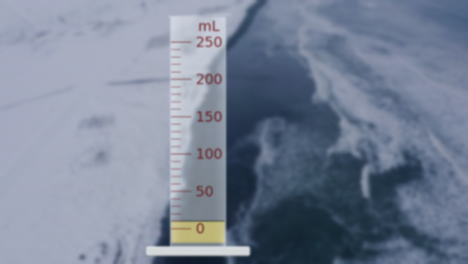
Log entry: 10 (mL)
